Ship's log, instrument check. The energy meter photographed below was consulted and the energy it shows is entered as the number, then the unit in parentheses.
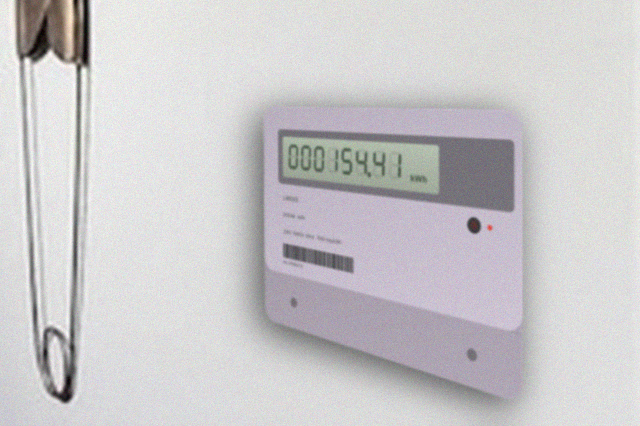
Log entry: 154.41 (kWh)
